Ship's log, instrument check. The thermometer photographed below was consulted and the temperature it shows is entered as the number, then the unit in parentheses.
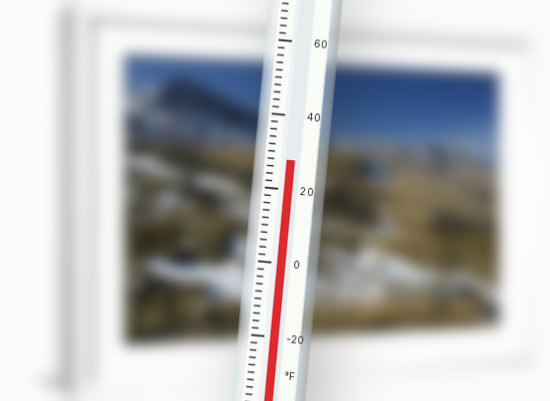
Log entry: 28 (°F)
